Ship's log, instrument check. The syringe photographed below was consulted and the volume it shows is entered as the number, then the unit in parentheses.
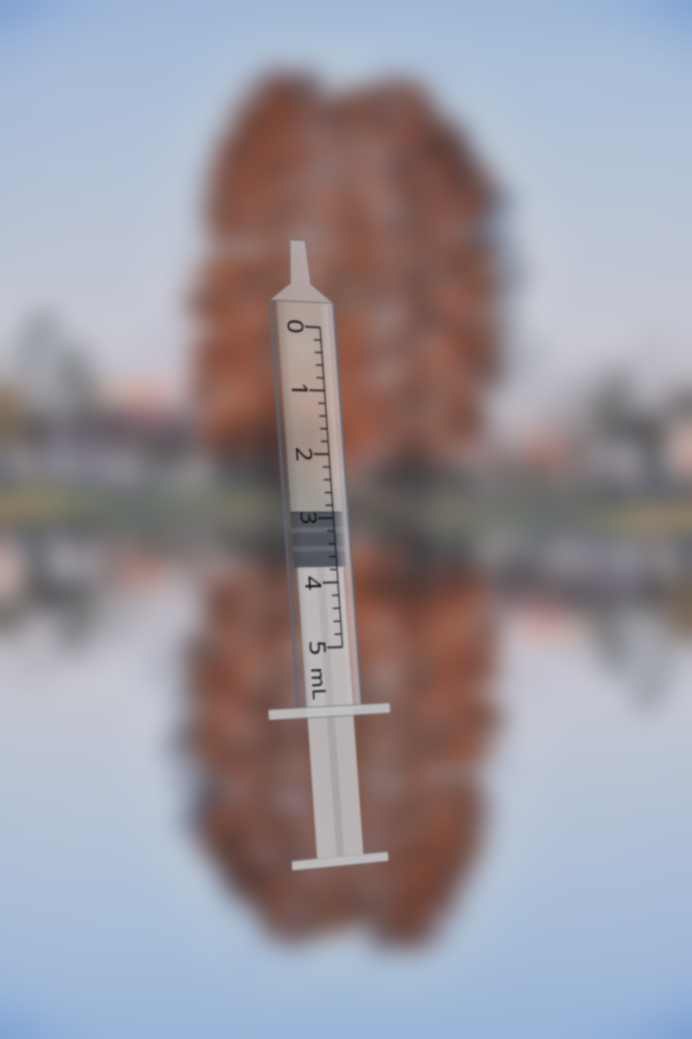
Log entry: 2.9 (mL)
